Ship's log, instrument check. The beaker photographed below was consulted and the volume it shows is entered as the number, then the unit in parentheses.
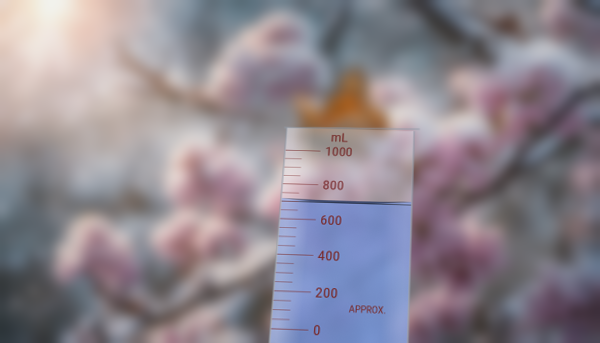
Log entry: 700 (mL)
